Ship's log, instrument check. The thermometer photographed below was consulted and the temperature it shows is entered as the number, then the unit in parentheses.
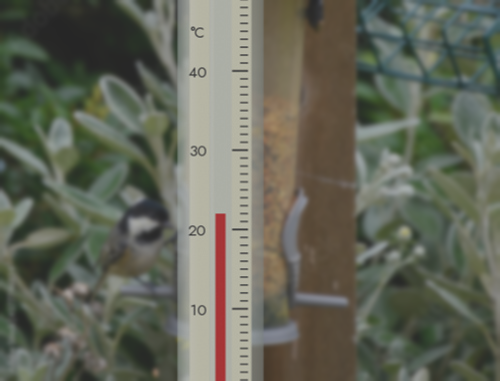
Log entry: 22 (°C)
